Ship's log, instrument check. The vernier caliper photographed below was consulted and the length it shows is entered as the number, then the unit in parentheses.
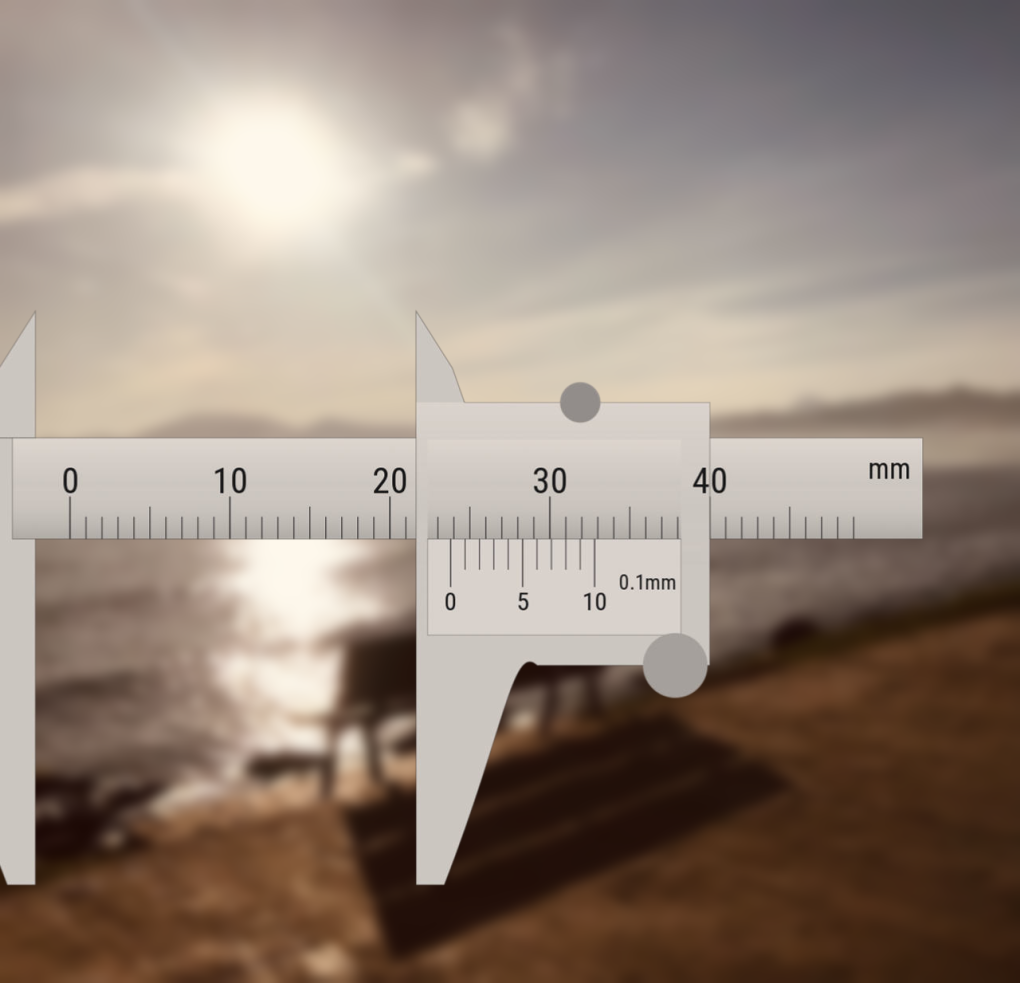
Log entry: 23.8 (mm)
